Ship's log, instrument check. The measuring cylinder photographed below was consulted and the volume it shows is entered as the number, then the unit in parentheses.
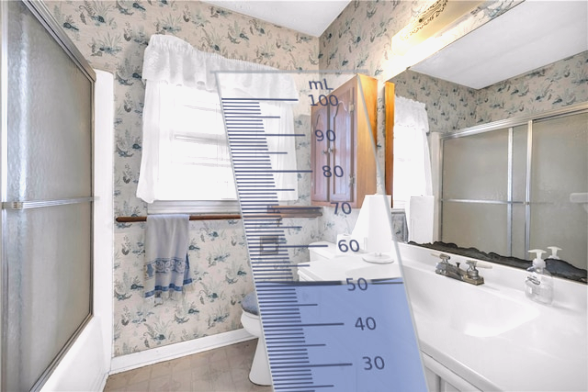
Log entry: 50 (mL)
